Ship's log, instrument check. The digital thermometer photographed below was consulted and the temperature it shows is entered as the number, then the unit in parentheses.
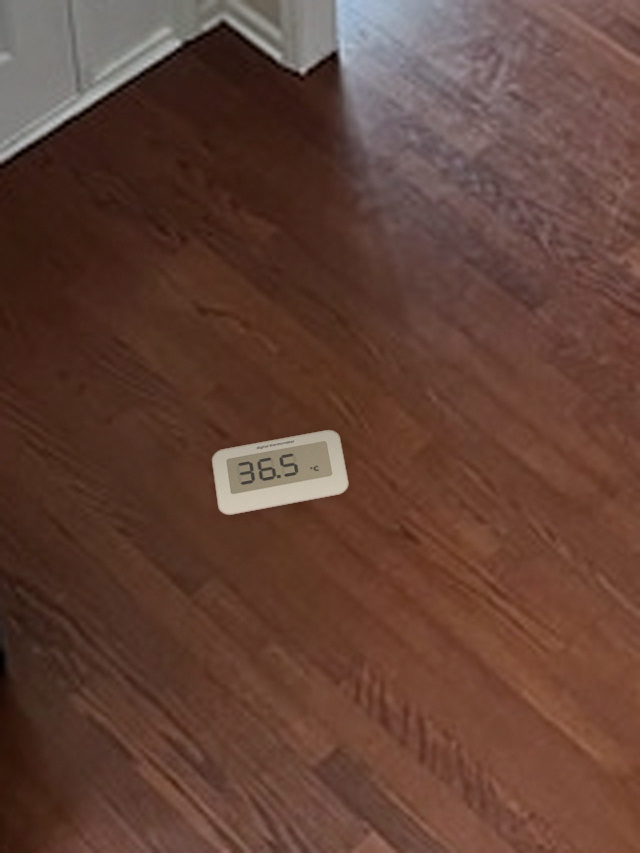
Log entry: 36.5 (°C)
